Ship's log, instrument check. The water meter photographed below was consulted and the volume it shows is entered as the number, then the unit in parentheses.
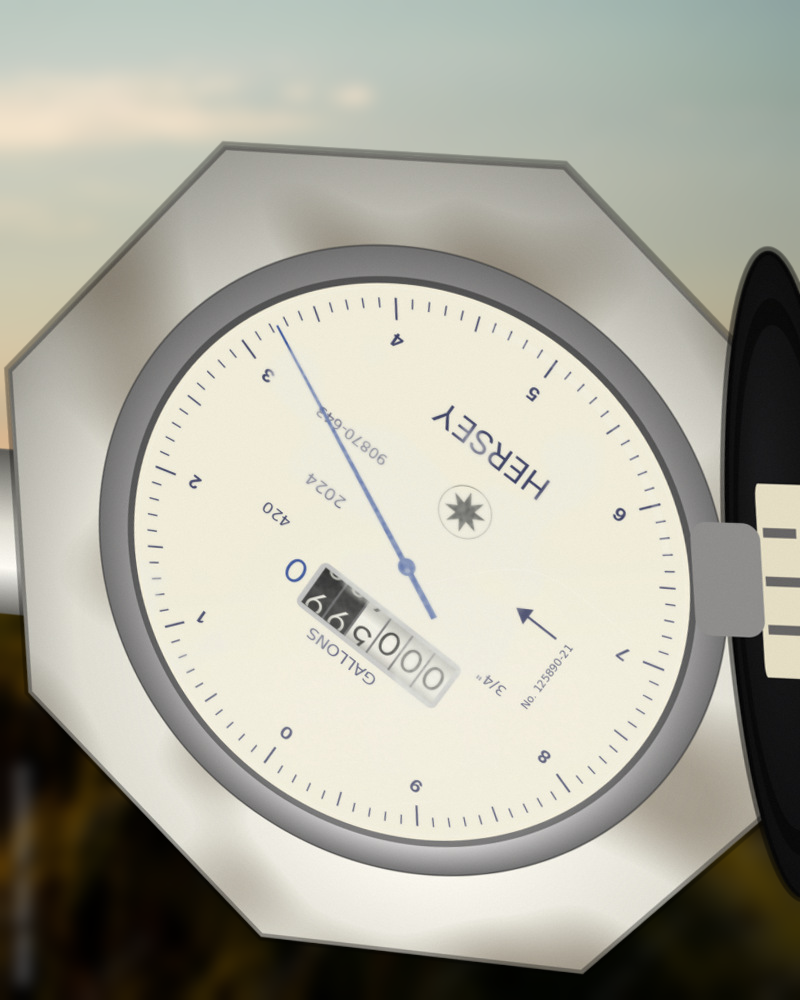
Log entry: 5993.2 (gal)
